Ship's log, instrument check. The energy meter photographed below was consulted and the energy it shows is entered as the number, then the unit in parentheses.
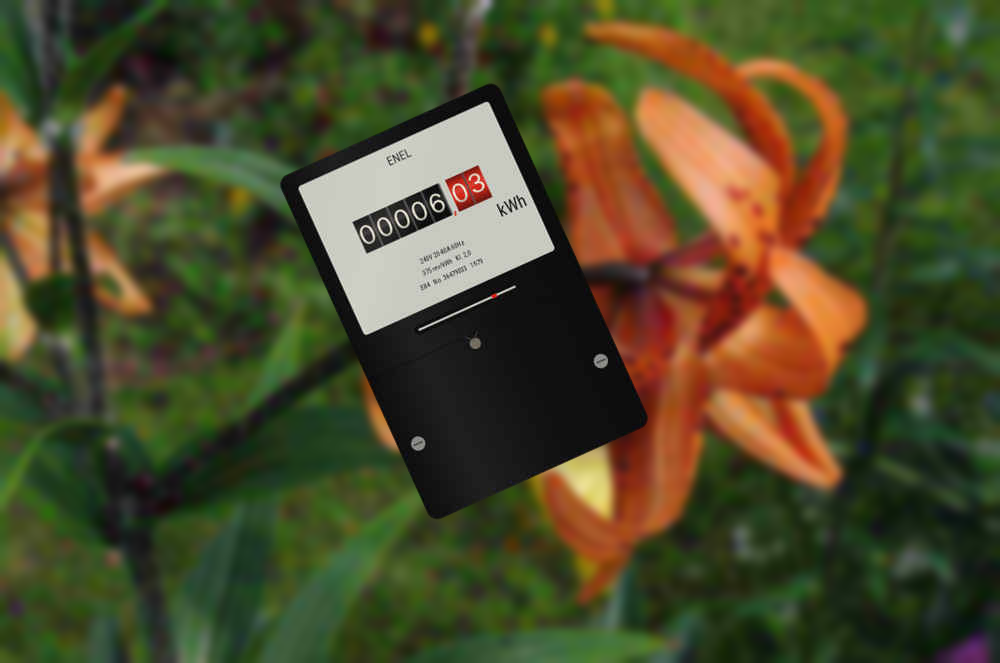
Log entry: 6.03 (kWh)
